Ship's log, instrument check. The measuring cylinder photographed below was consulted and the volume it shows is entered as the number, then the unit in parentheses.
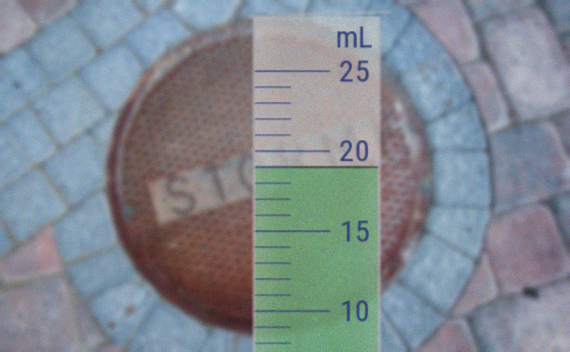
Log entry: 19 (mL)
